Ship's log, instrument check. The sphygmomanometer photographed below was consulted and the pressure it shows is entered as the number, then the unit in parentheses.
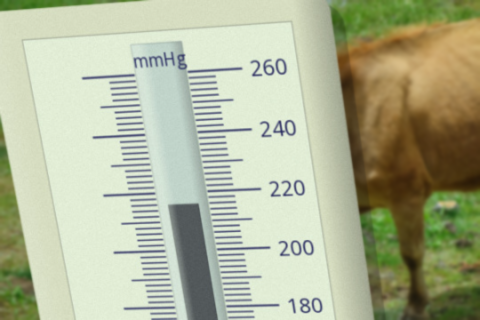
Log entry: 216 (mmHg)
